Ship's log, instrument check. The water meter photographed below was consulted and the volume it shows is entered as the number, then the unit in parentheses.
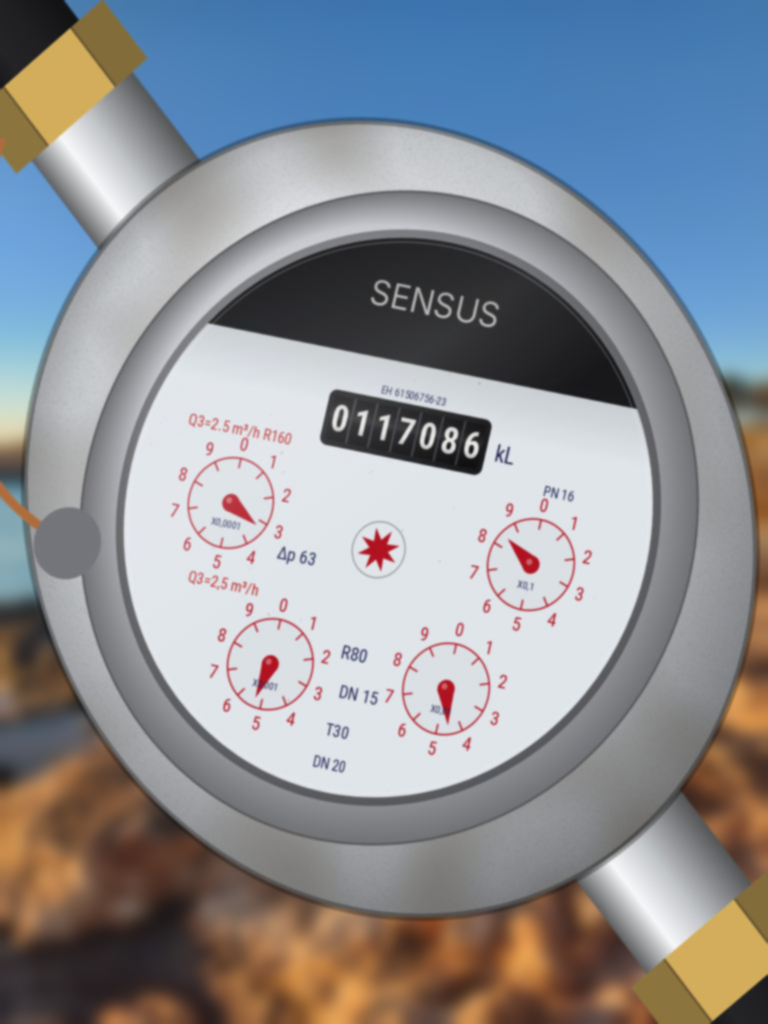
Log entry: 117086.8453 (kL)
